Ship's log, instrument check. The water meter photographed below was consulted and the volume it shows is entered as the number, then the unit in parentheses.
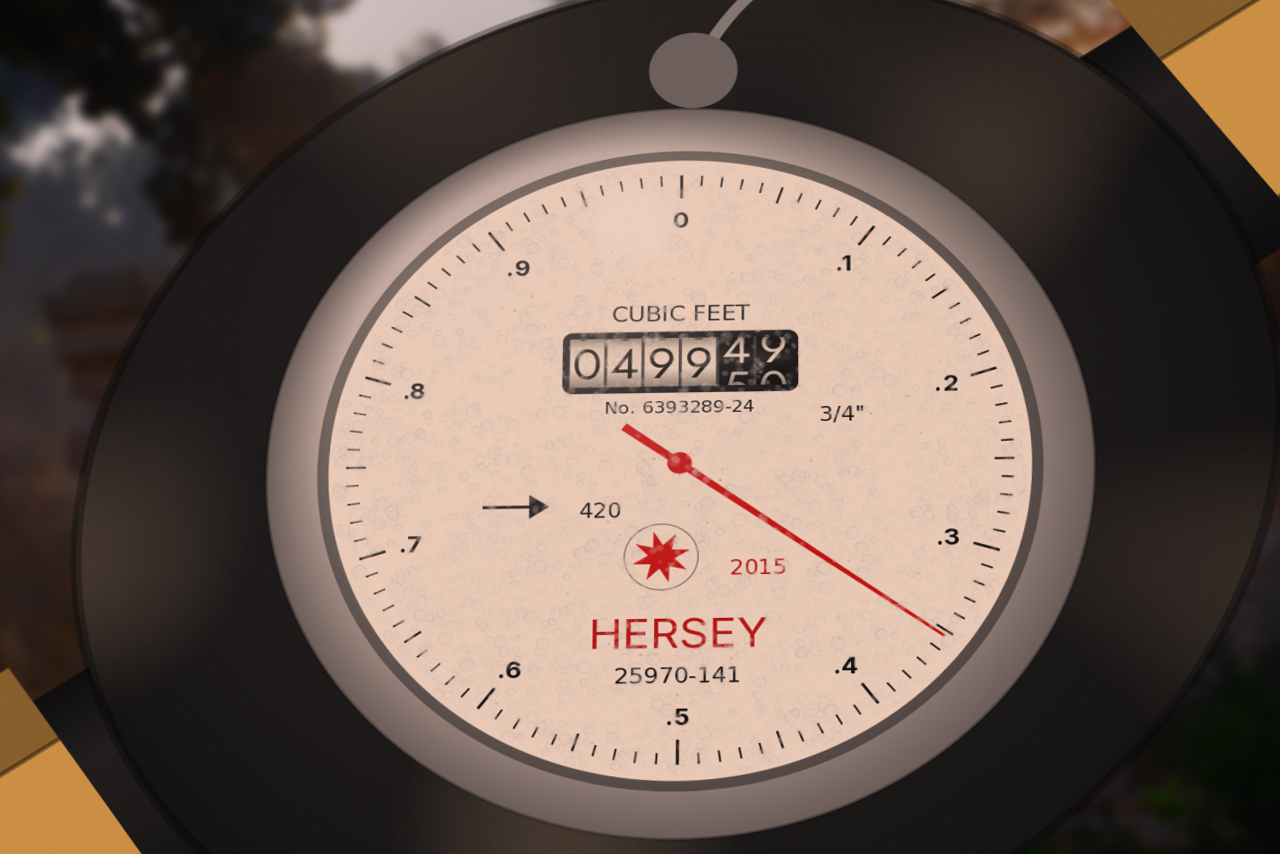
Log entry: 49949.35 (ft³)
